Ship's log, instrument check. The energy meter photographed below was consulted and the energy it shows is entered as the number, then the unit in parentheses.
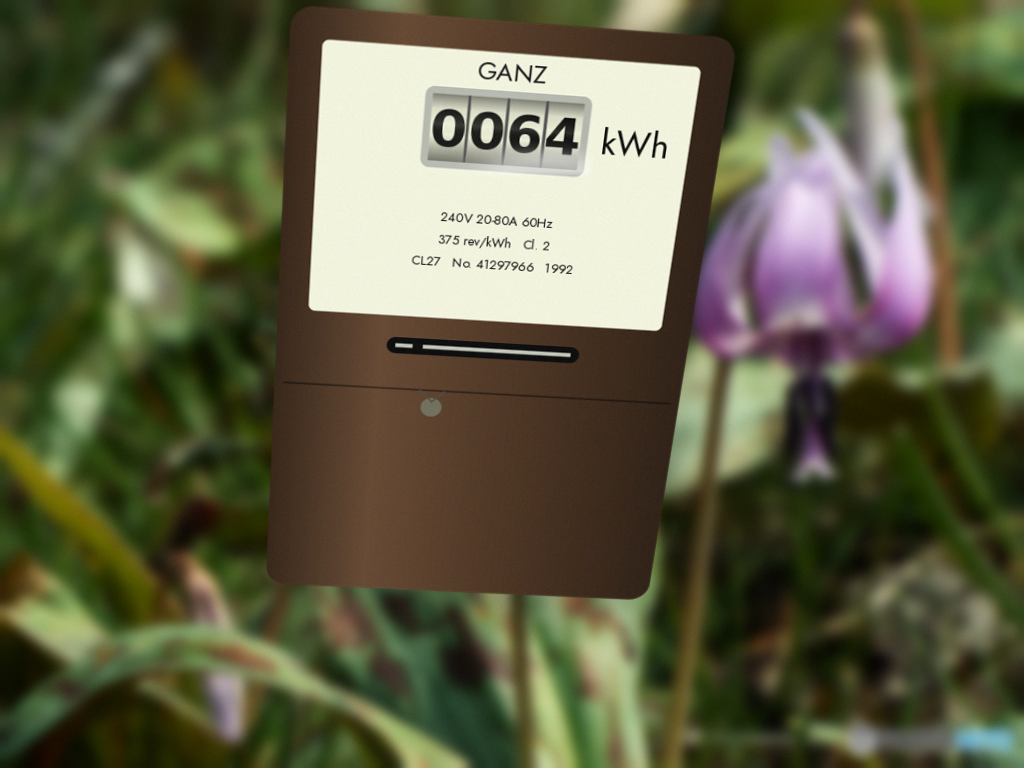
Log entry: 64 (kWh)
